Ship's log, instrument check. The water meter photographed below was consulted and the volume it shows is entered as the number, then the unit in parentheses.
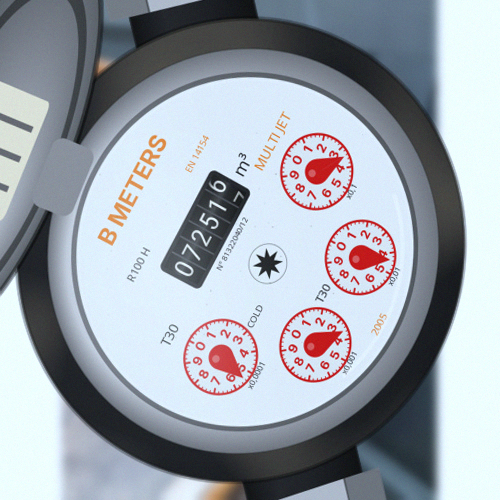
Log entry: 72516.3435 (m³)
